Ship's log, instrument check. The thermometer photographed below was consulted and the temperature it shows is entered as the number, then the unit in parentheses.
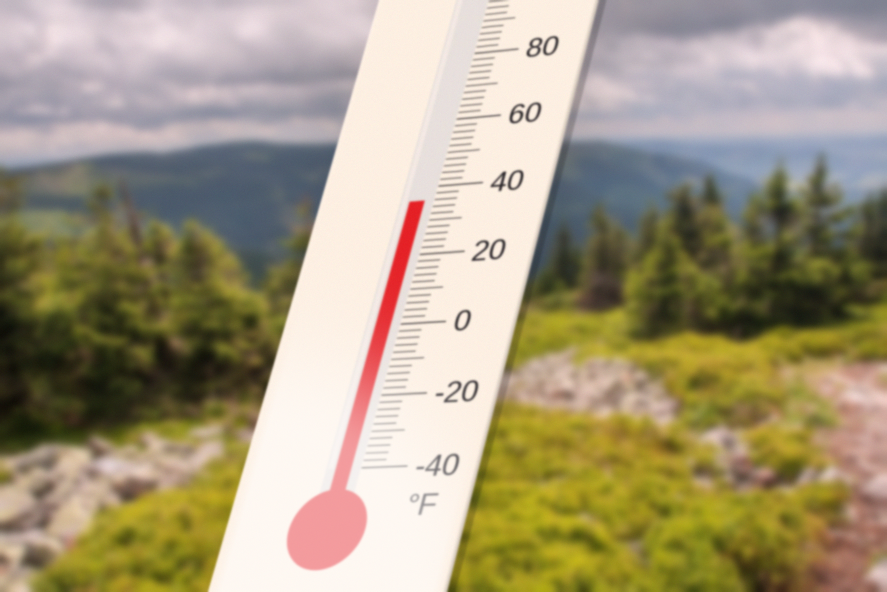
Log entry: 36 (°F)
